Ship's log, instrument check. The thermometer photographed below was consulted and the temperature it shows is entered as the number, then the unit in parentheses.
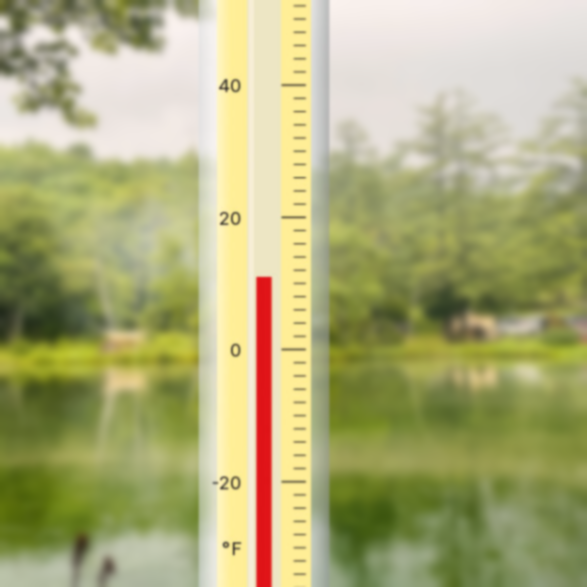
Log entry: 11 (°F)
